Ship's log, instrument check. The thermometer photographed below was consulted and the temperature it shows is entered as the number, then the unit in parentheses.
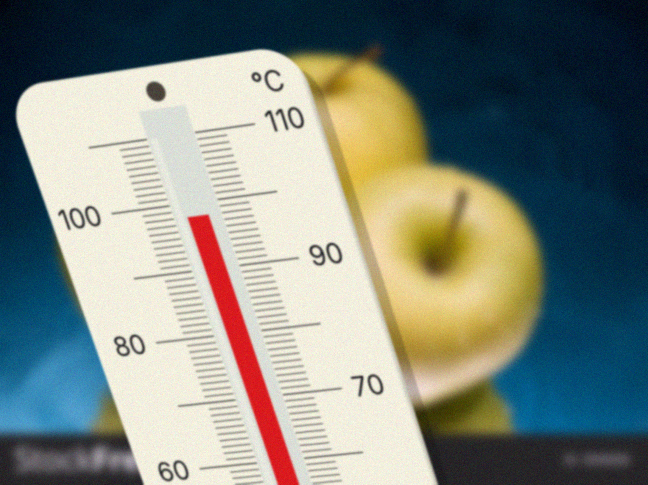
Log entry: 98 (°C)
